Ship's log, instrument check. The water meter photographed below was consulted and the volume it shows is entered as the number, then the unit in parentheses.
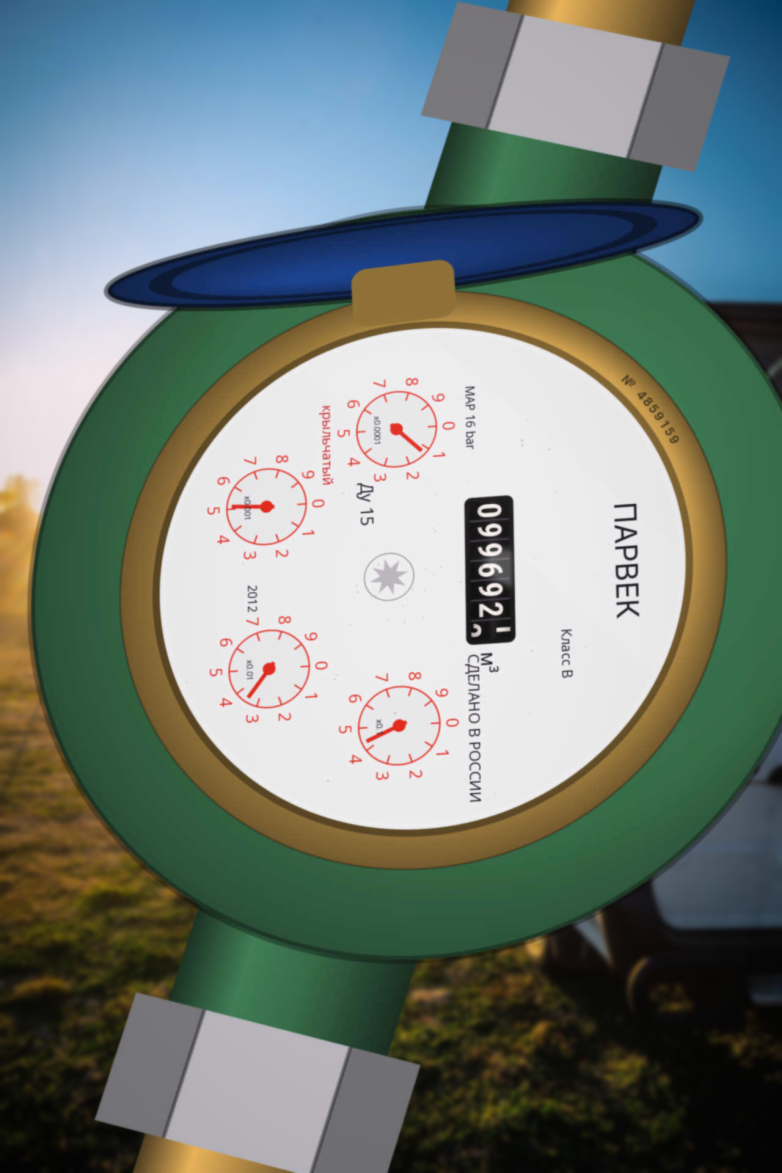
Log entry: 996921.4351 (m³)
